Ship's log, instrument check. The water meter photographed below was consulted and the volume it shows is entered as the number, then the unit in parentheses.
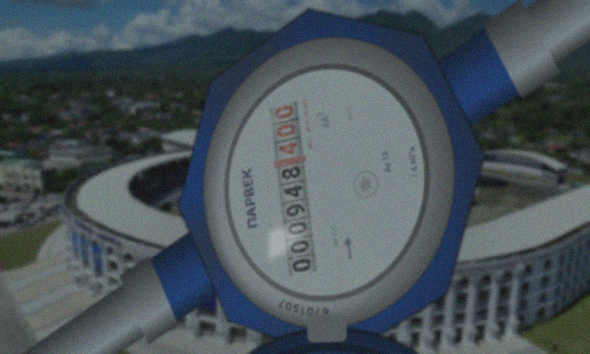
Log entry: 948.400 (m³)
